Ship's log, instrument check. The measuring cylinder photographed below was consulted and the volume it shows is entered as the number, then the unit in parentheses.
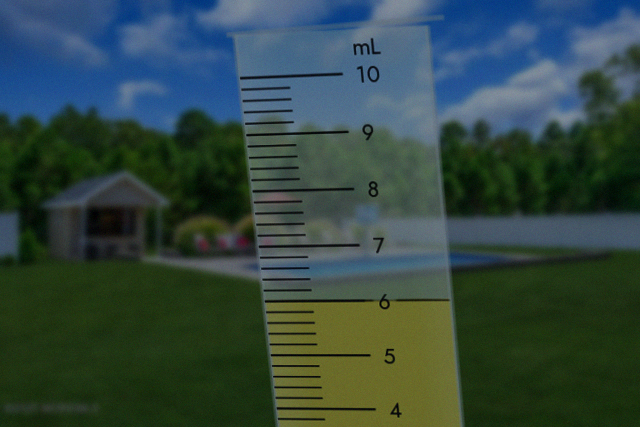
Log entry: 6 (mL)
